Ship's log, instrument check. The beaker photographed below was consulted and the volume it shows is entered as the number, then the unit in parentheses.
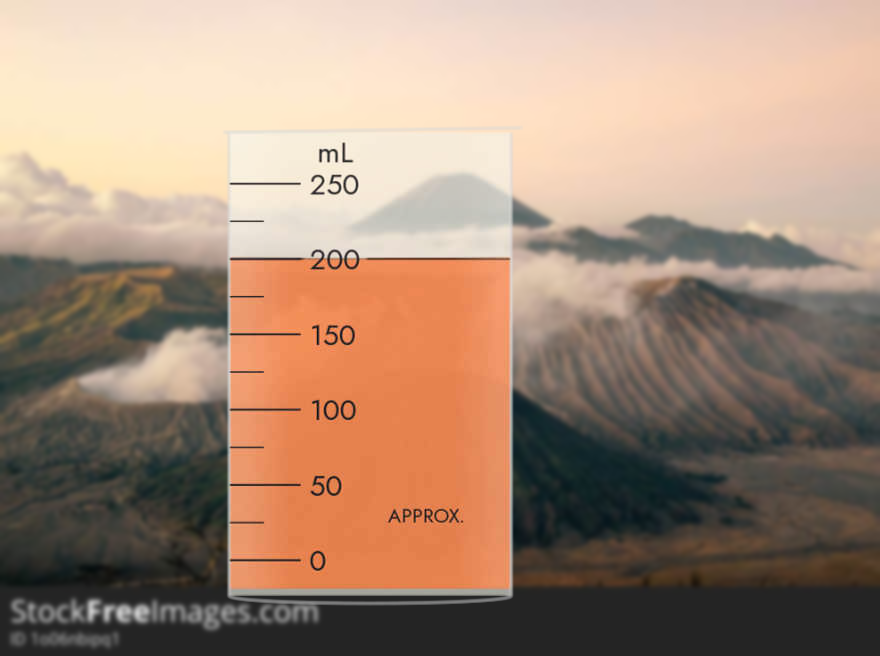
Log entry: 200 (mL)
